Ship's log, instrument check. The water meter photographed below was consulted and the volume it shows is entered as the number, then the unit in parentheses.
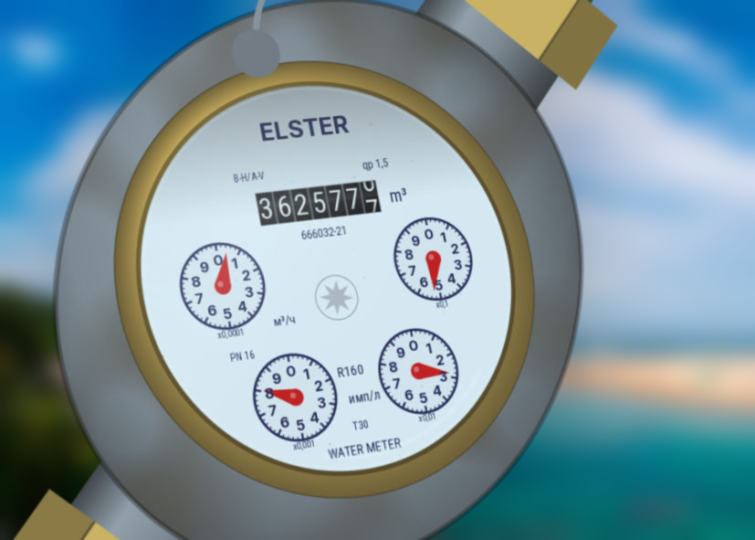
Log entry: 3625776.5280 (m³)
